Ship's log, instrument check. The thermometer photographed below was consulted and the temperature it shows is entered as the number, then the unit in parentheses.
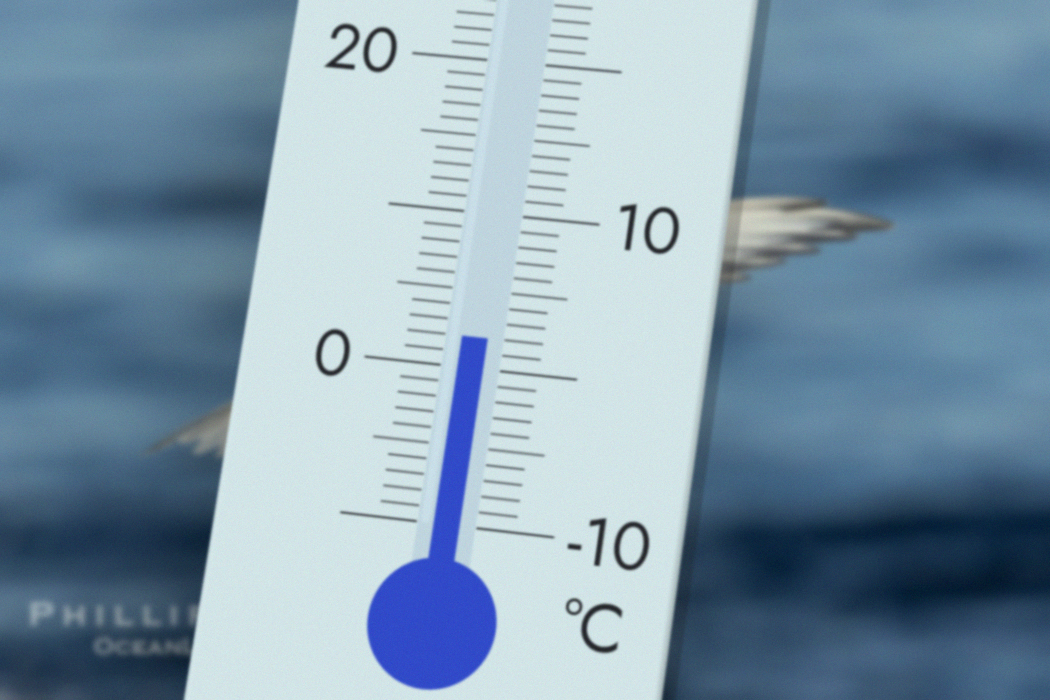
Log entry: 2 (°C)
